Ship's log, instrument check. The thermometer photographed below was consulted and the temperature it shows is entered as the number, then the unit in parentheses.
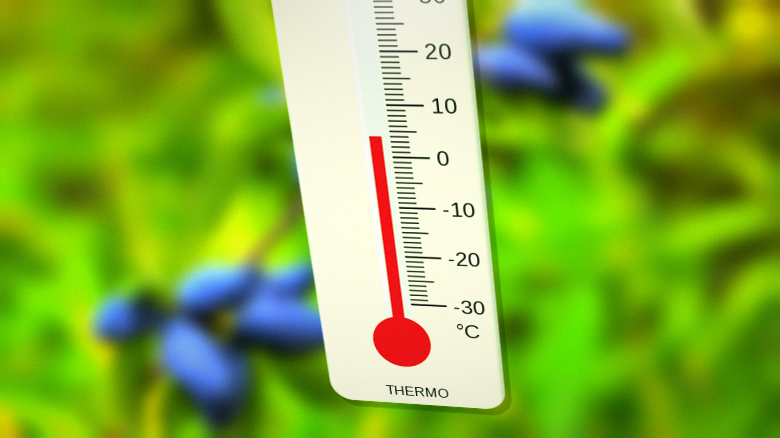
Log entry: 4 (°C)
